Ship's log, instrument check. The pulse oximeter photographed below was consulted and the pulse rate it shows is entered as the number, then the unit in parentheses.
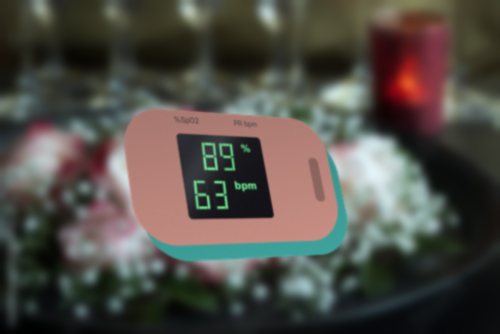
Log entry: 63 (bpm)
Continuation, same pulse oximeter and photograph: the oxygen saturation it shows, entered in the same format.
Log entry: 89 (%)
